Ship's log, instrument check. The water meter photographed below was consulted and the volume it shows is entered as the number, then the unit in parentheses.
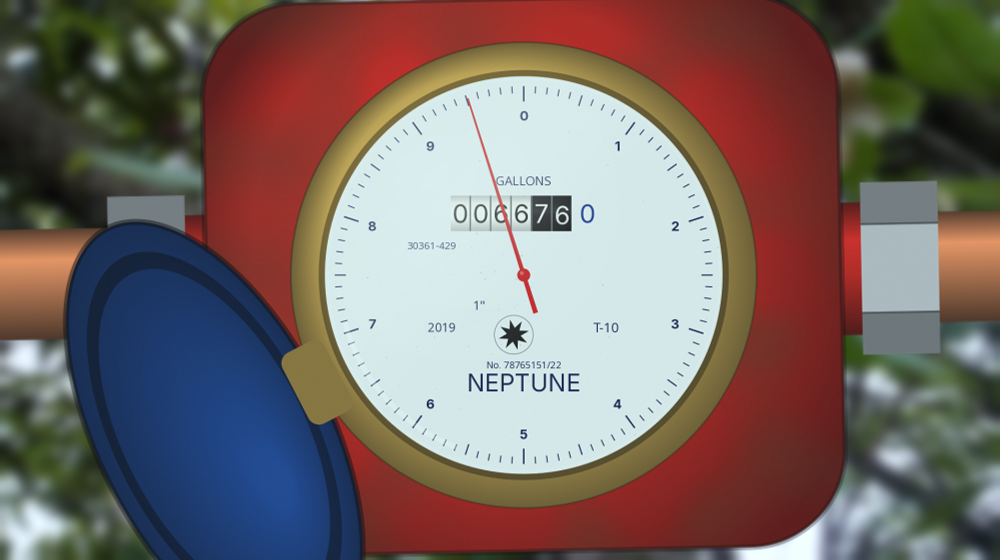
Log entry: 66759.5 (gal)
